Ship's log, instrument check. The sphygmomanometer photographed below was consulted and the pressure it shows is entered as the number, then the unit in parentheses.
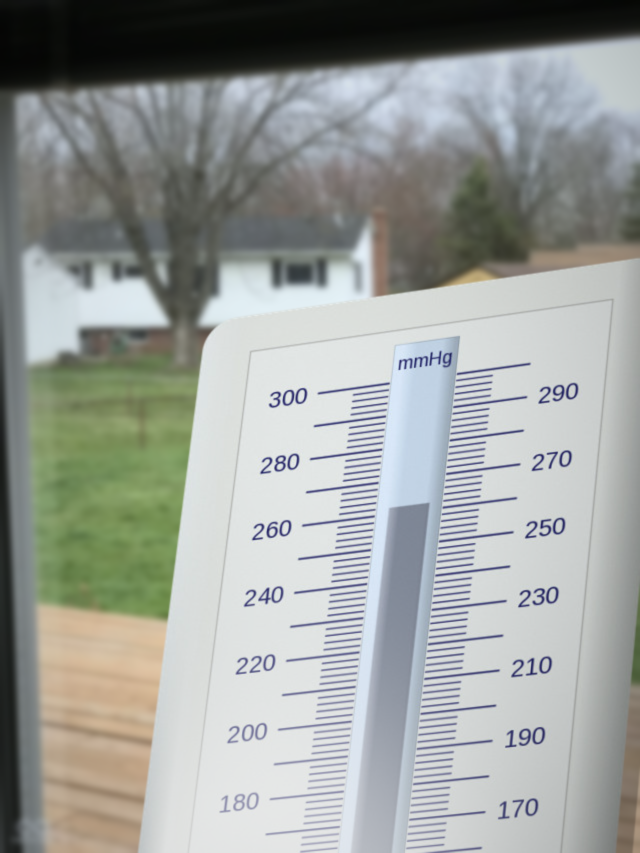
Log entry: 262 (mmHg)
